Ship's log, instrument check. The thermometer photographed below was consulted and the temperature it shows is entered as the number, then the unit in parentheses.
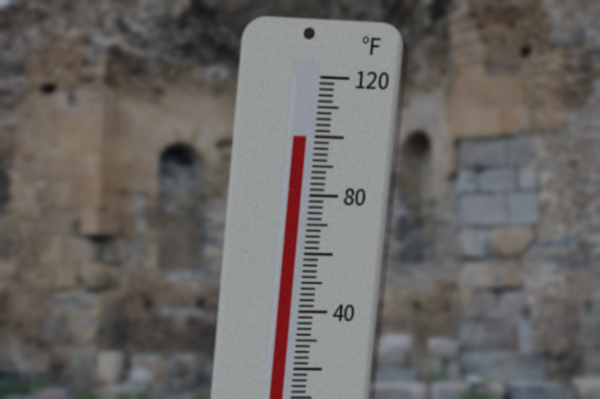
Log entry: 100 (°F)
